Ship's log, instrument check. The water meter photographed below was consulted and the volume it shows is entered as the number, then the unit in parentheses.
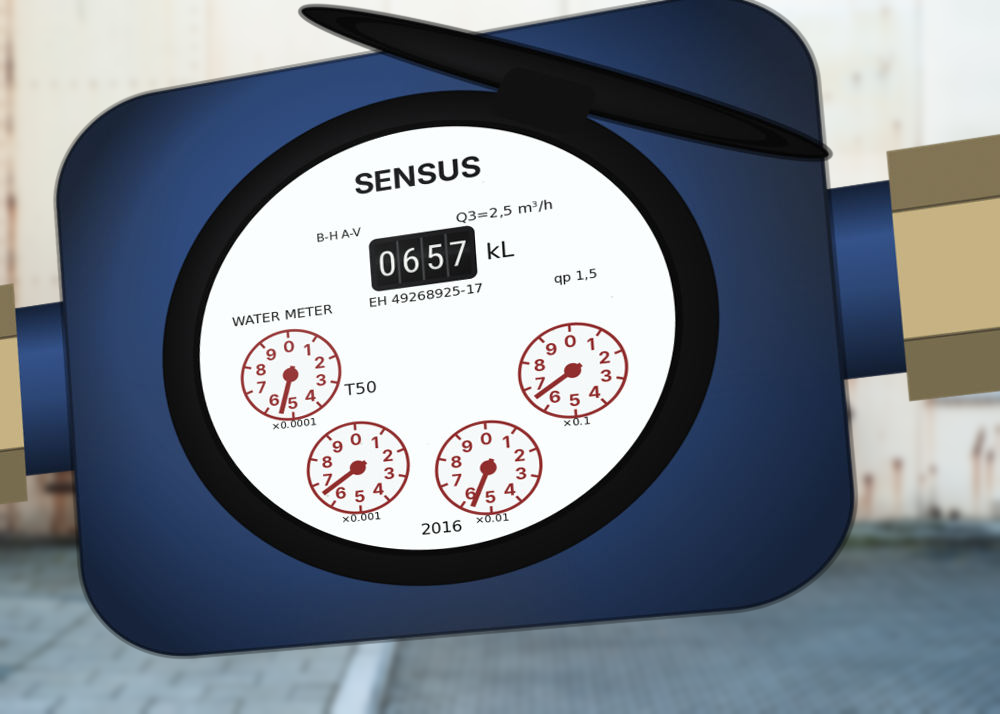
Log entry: 657.6565 (kL)
